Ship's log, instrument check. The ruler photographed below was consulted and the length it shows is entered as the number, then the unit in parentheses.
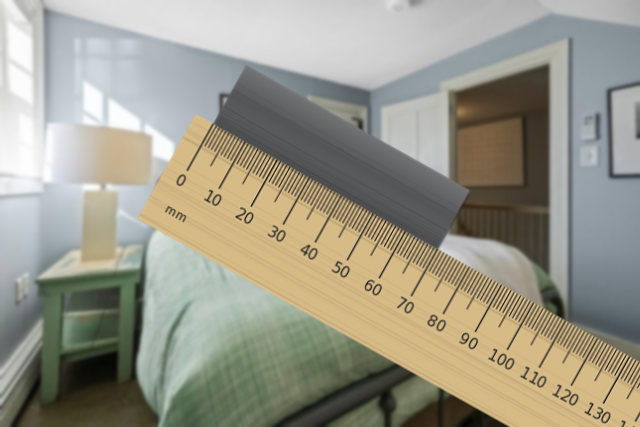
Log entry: 70 (mm)
